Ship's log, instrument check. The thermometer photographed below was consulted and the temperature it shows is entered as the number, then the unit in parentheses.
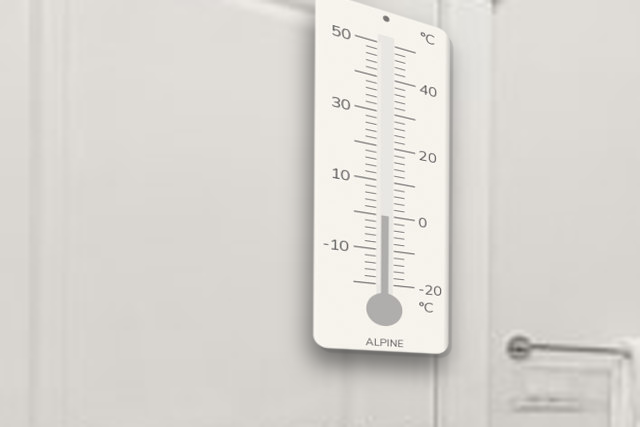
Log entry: 0 (°C)
